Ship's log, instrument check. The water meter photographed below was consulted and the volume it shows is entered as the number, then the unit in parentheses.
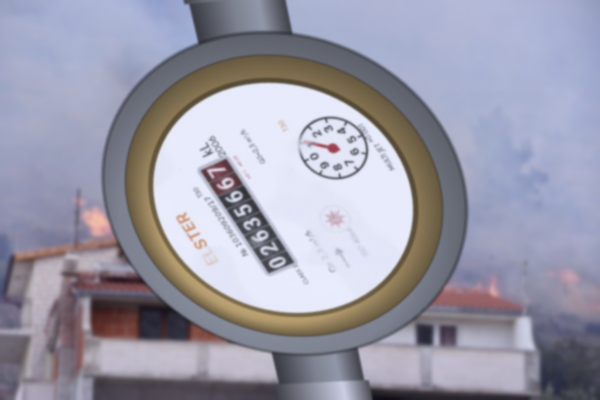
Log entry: 26356.671 (kL)
